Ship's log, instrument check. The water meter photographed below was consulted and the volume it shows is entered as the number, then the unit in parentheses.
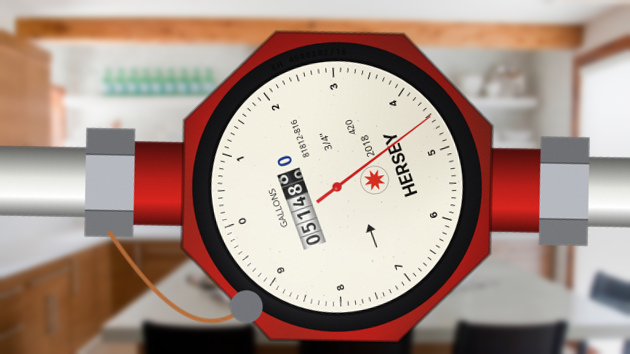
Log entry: 514884.5 (gal)
